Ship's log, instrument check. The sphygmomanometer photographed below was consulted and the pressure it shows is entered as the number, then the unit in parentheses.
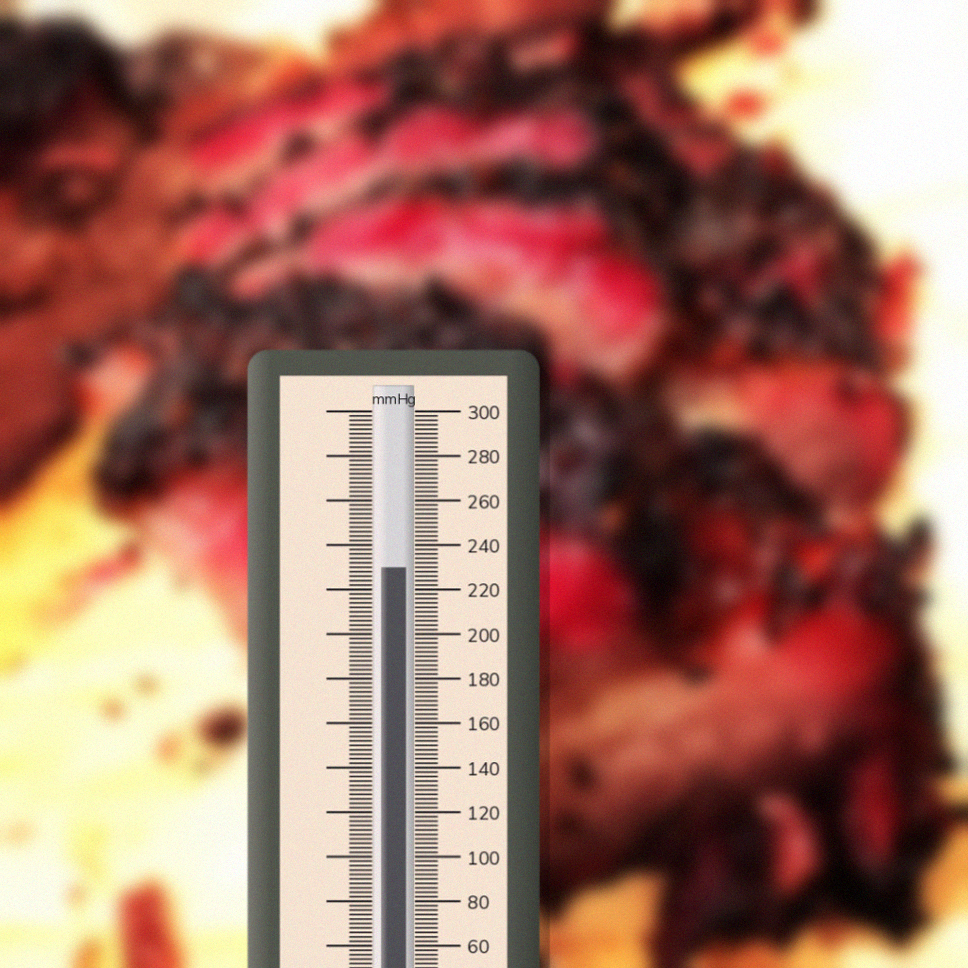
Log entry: 230 (mmHg)
